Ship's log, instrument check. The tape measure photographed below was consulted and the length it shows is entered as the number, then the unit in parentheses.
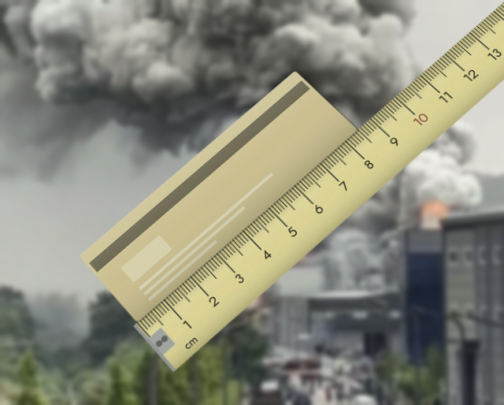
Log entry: 8.5 (cm)
